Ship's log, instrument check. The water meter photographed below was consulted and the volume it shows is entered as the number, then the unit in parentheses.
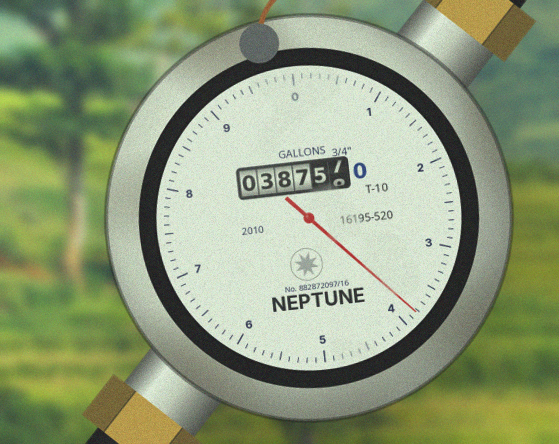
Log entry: 387573.8 (gal)
